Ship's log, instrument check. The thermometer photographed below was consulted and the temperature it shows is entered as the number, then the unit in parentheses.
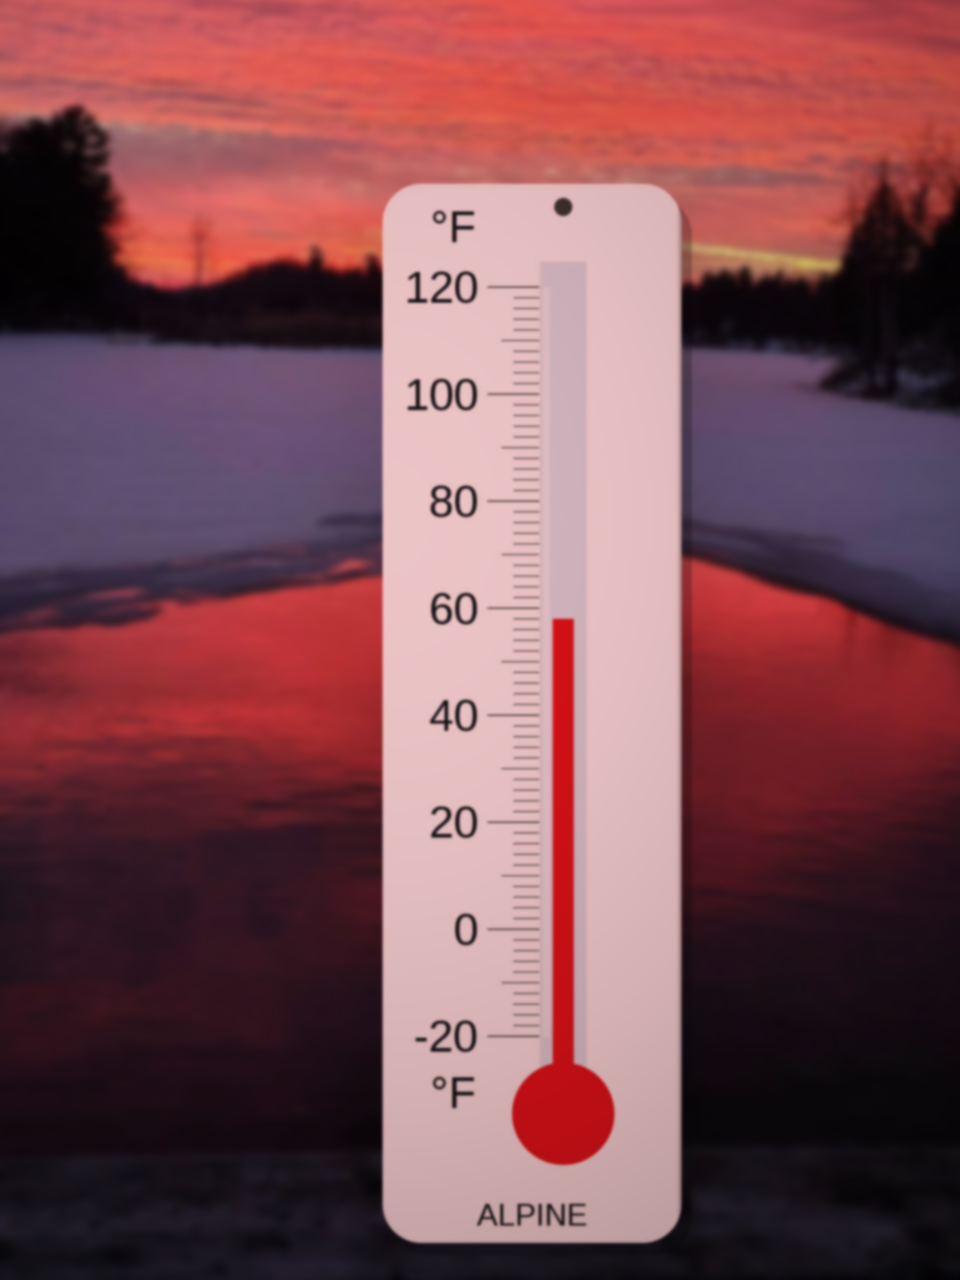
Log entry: 58 (°F)
